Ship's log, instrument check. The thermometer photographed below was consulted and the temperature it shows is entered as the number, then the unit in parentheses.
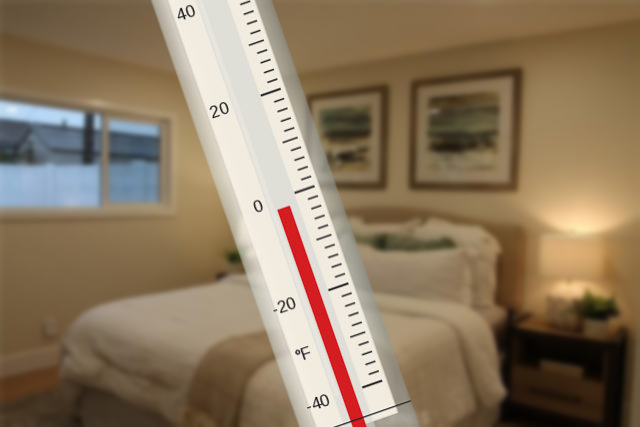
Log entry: -2 (°F)
